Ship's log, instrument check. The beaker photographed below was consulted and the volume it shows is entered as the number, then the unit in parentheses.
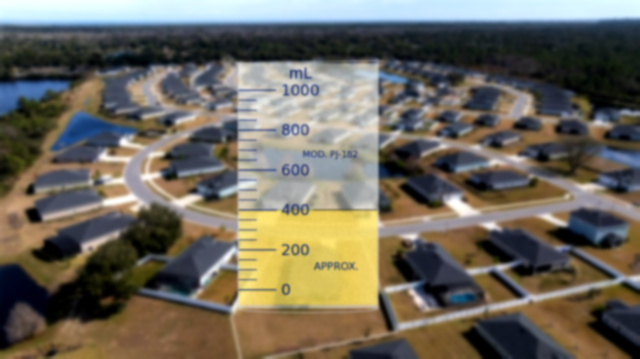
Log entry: 400 (mL)
